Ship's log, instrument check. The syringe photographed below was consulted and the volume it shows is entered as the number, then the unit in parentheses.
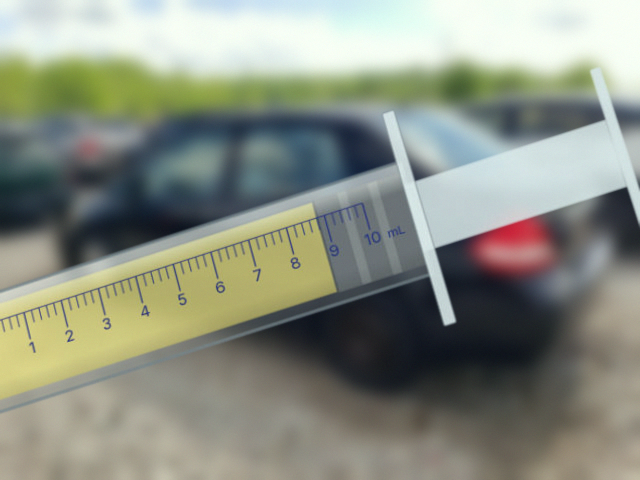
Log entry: 8.8 (mL)
